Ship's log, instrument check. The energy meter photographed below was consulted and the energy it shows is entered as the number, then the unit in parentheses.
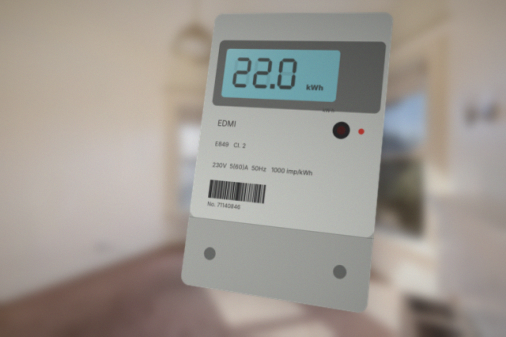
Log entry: 22.0 (kWh)
